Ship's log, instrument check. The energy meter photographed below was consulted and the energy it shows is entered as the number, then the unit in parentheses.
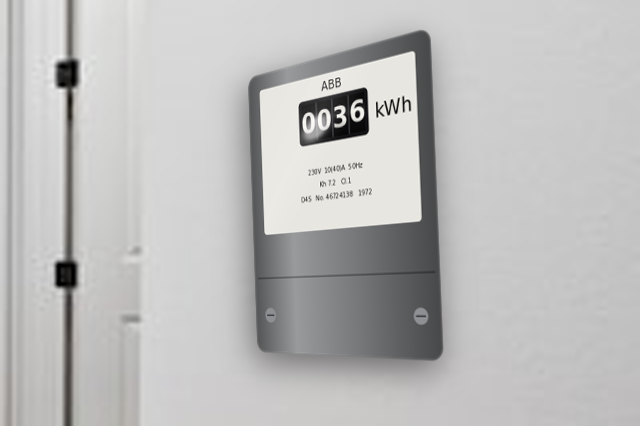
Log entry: 36 (kWh)
